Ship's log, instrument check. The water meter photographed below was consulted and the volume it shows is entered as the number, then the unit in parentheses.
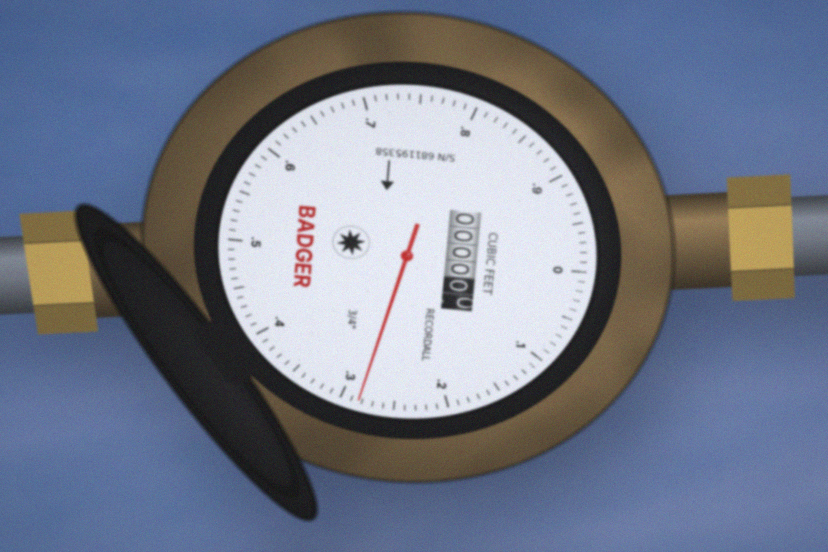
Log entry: 0.28 (ft³)
